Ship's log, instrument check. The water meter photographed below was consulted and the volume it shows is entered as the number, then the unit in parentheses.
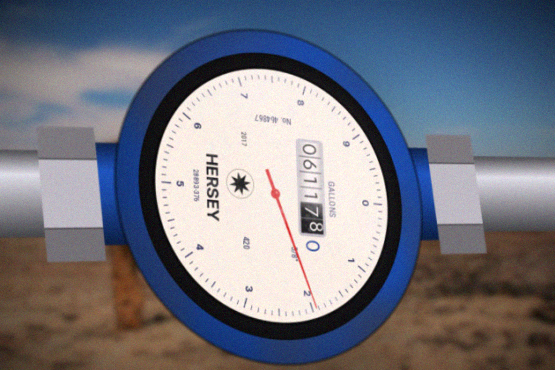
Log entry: 611781.9 (gal)
